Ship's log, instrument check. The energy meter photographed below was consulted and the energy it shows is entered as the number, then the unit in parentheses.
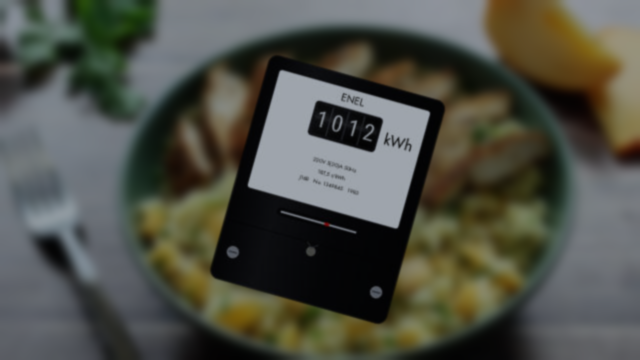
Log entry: 1012 (kWh)
